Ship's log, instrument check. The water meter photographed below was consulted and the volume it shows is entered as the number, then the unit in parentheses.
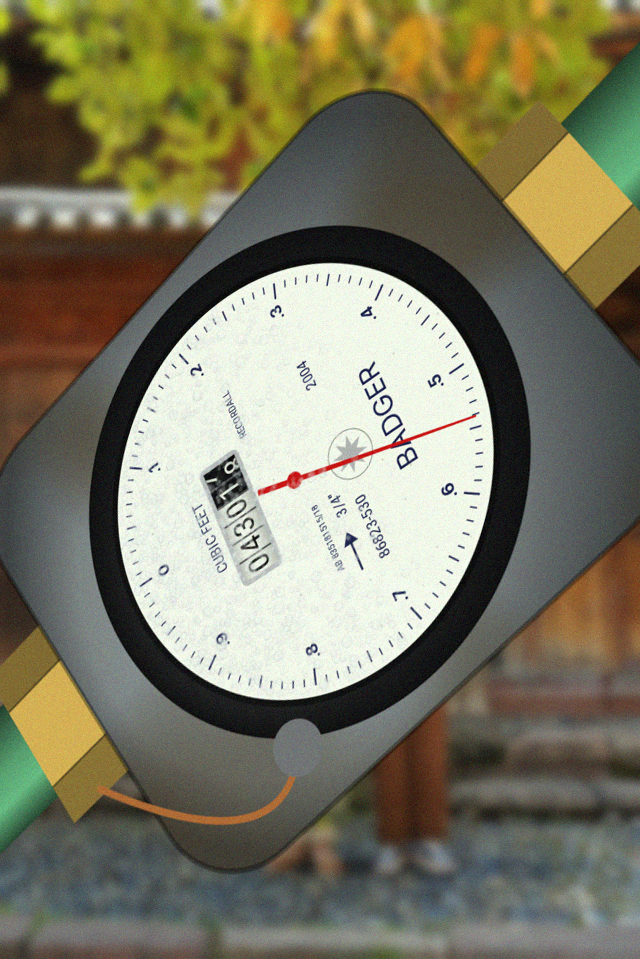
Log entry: 43017.54 (ft³)
